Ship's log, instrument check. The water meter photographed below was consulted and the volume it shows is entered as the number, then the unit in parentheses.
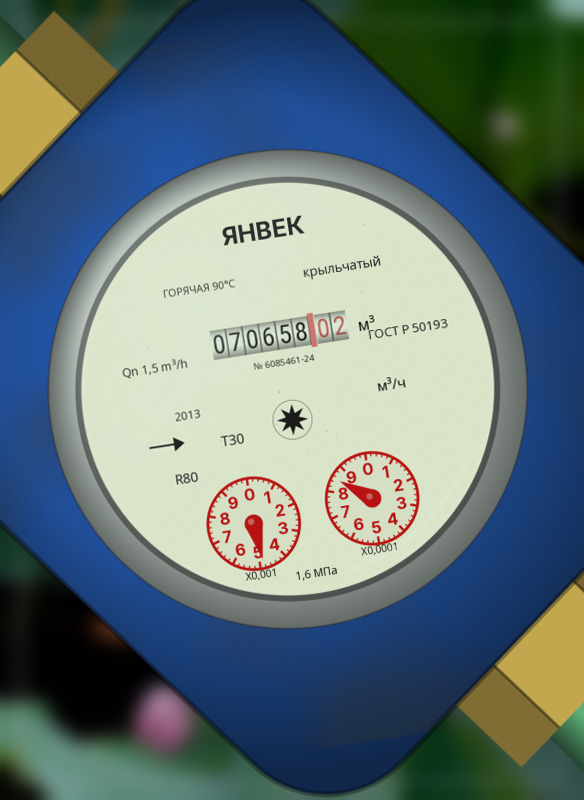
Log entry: 70658.0248 (m³)
